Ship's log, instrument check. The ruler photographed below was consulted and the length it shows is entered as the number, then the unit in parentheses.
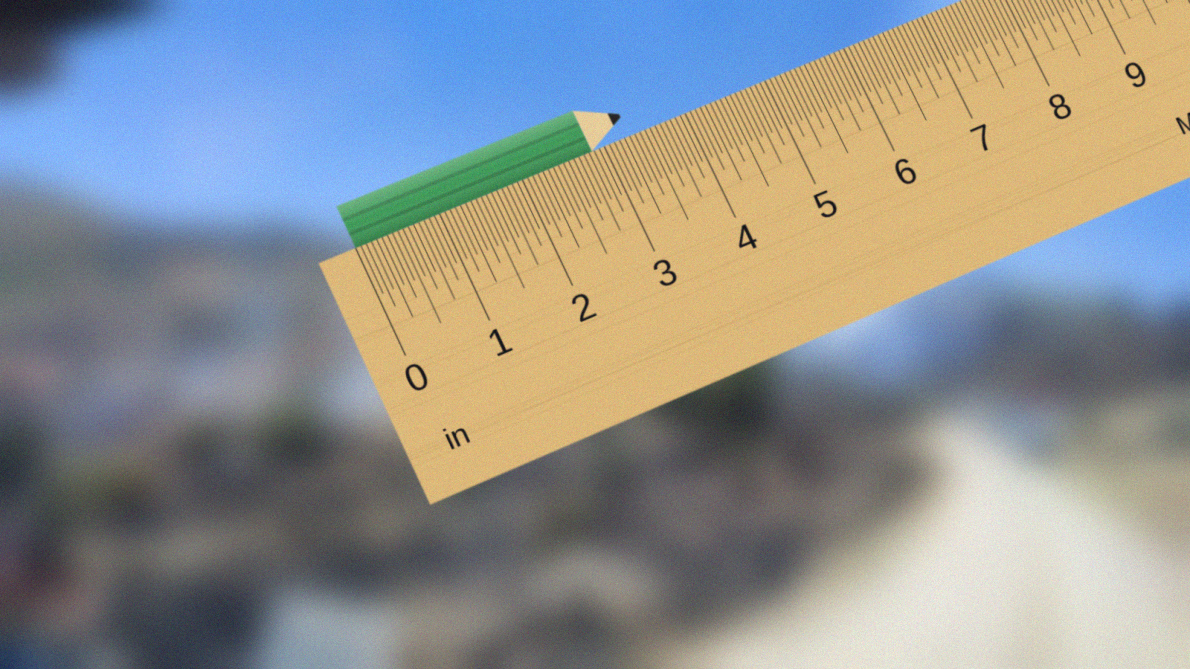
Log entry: 3.3125 (in)
